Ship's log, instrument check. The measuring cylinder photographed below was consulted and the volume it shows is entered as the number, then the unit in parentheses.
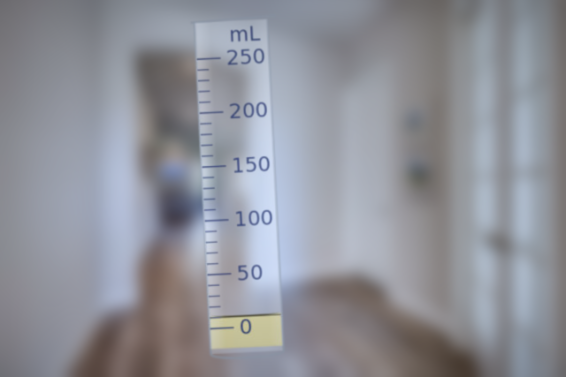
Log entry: 10 (mL)
